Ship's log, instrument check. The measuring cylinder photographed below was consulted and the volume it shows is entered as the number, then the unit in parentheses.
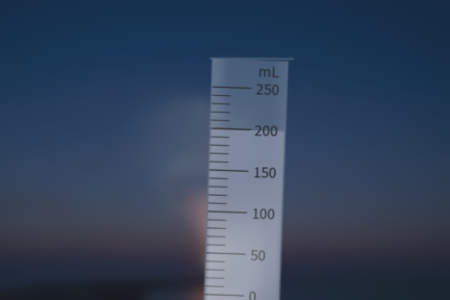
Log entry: 200 (mL)
